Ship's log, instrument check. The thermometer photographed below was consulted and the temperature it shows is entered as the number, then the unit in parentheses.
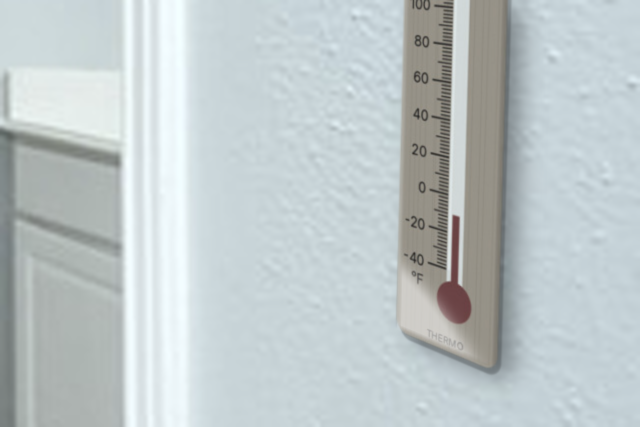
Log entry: -10 (°F)
